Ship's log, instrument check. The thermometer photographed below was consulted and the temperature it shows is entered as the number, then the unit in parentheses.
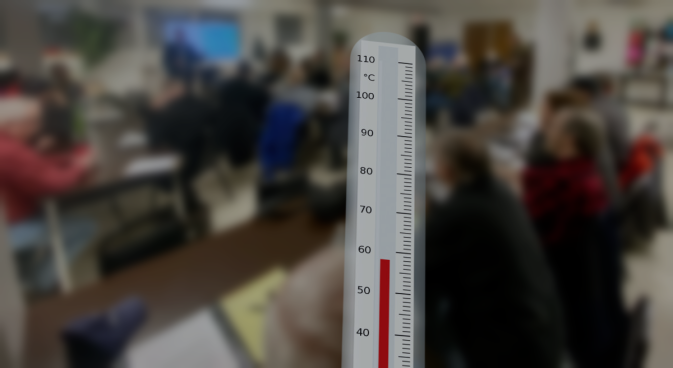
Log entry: 58 (°C)
